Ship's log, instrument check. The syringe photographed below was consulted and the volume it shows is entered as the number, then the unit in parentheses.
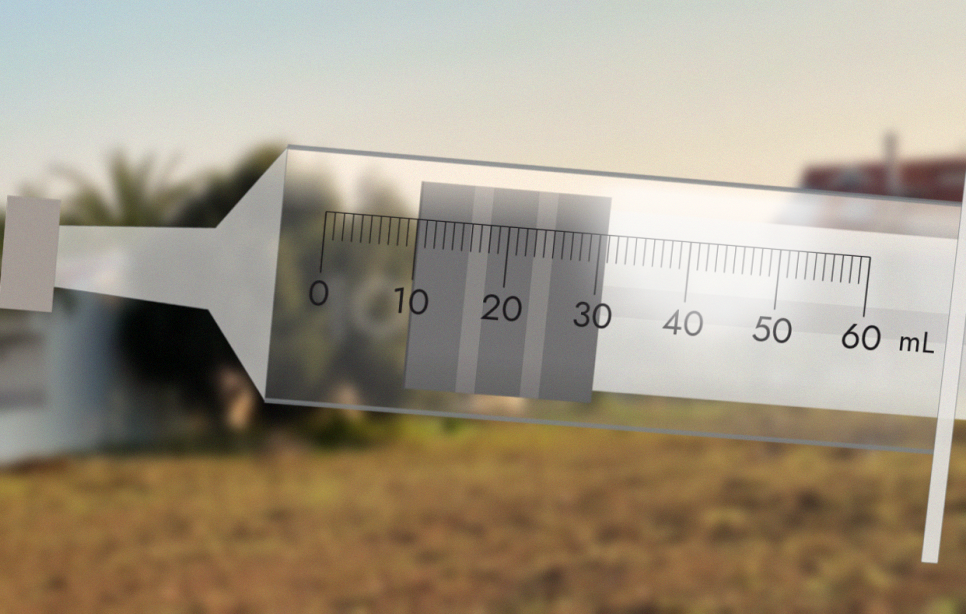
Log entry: 10 (mL)
